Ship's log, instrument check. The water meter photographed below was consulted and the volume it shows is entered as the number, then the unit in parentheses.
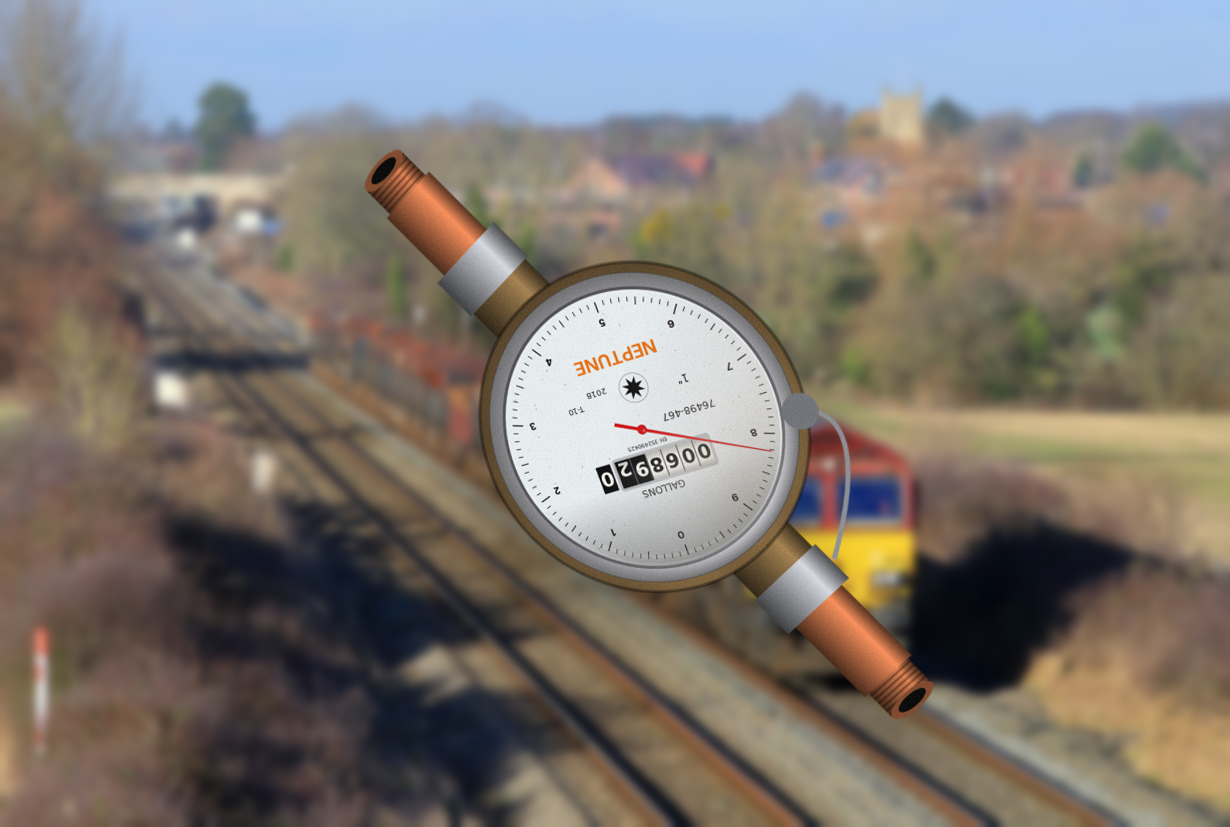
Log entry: 68918.2 (gal)
